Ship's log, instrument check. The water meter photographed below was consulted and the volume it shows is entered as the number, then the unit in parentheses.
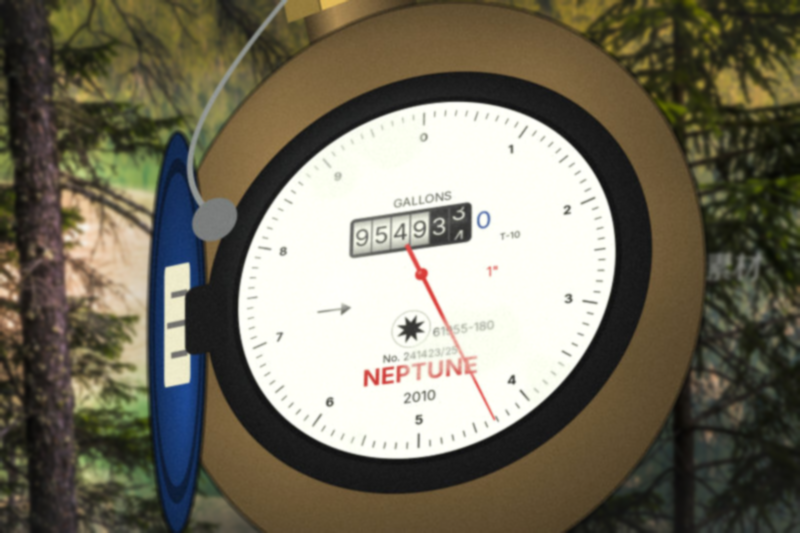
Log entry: 9549334.3 (gal)
